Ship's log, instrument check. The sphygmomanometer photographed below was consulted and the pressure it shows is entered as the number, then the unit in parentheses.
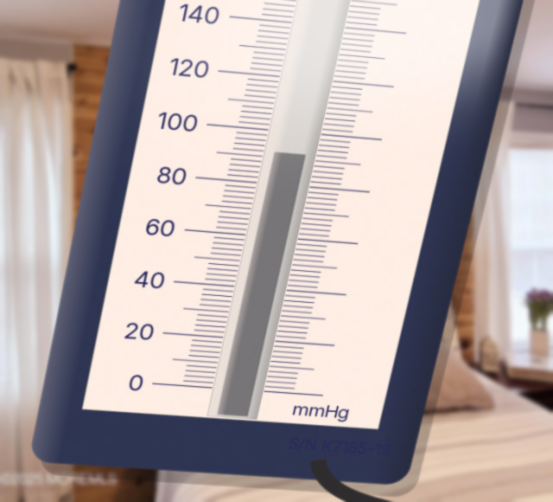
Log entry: 92 (mmHg)
